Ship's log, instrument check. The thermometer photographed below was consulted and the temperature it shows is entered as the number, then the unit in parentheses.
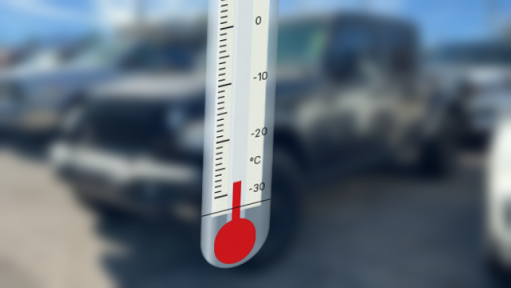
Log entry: -28 (°C)
